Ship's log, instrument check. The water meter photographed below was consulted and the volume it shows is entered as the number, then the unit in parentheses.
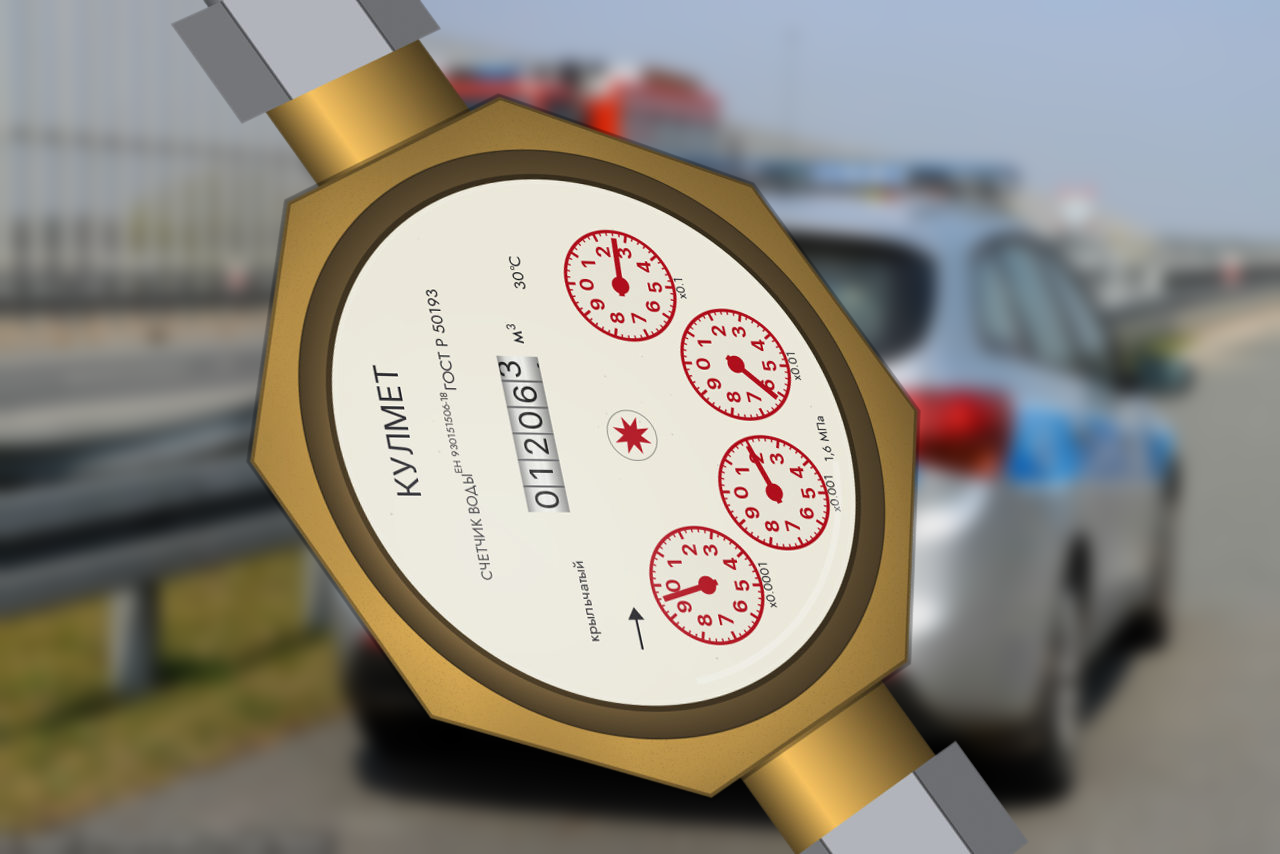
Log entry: 12063.2619 (m³)
